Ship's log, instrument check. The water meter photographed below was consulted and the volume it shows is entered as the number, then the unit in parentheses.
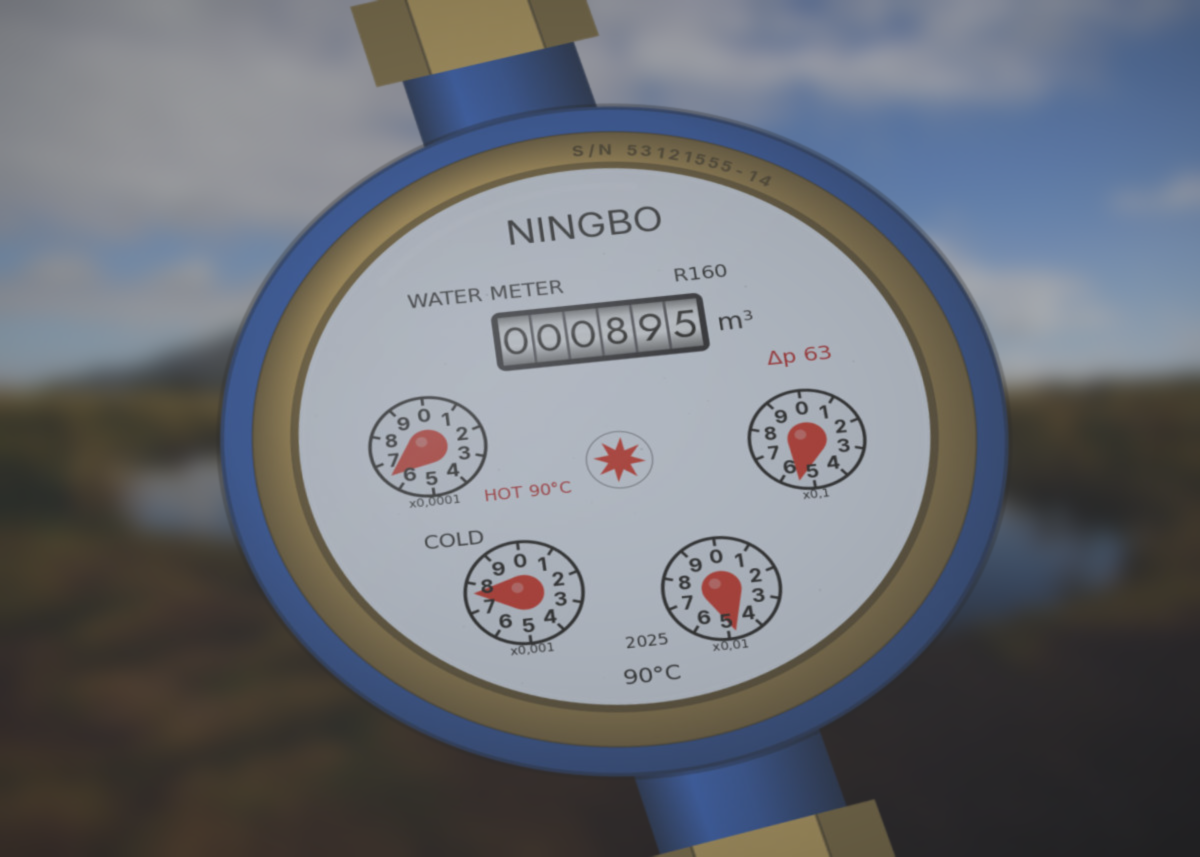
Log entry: 895.5476 (m³)
